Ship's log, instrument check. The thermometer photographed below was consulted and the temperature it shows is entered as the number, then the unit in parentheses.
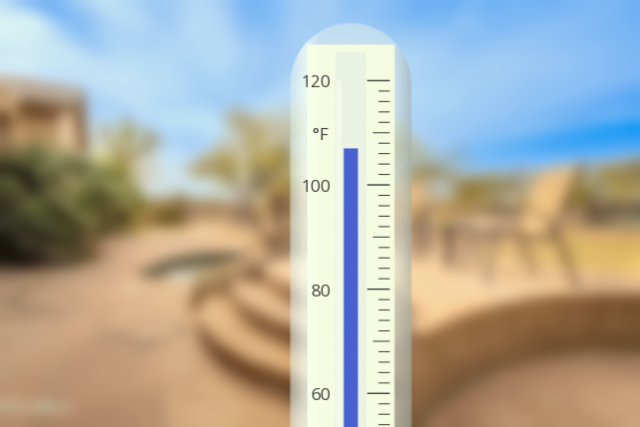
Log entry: 107 (°F)
